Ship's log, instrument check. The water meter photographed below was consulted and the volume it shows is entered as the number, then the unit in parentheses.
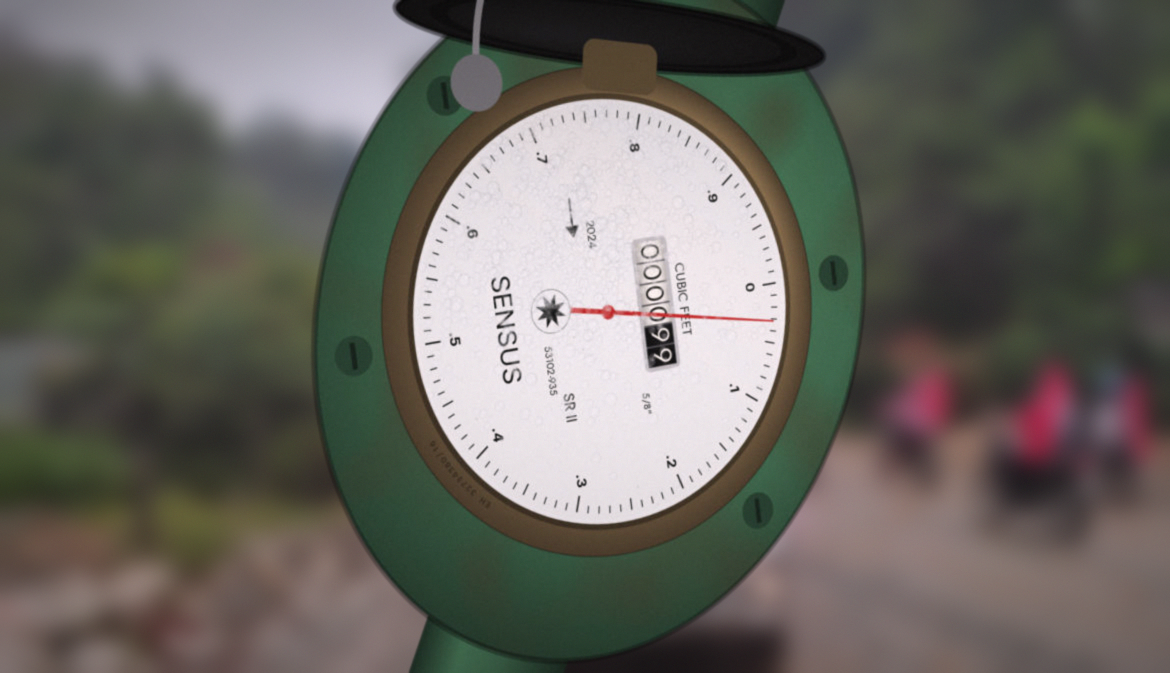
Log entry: 99.03 (ft³)
